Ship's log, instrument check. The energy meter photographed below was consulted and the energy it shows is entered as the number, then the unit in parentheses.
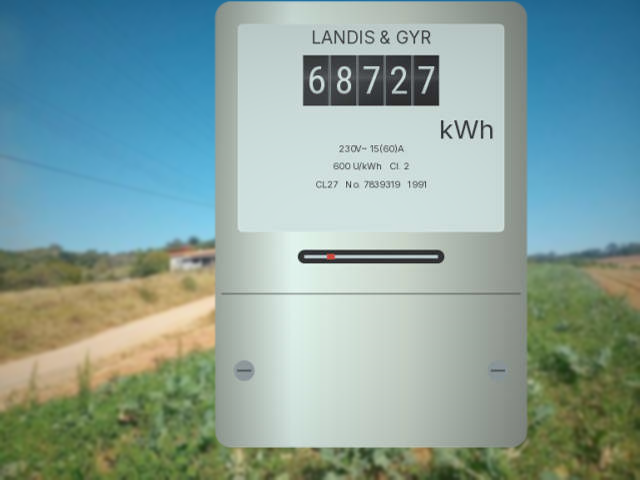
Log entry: 68727 (kWh)
